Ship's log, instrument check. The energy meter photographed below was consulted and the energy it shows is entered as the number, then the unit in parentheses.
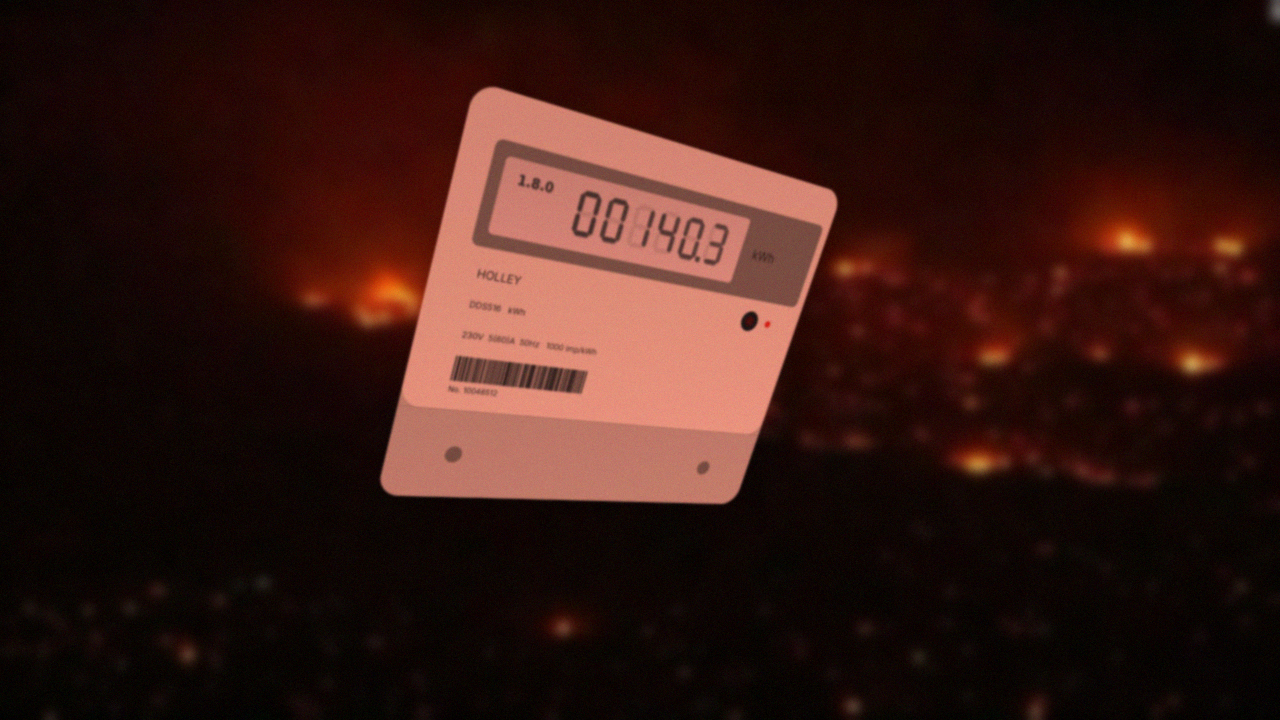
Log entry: 140.3 (kWh)
